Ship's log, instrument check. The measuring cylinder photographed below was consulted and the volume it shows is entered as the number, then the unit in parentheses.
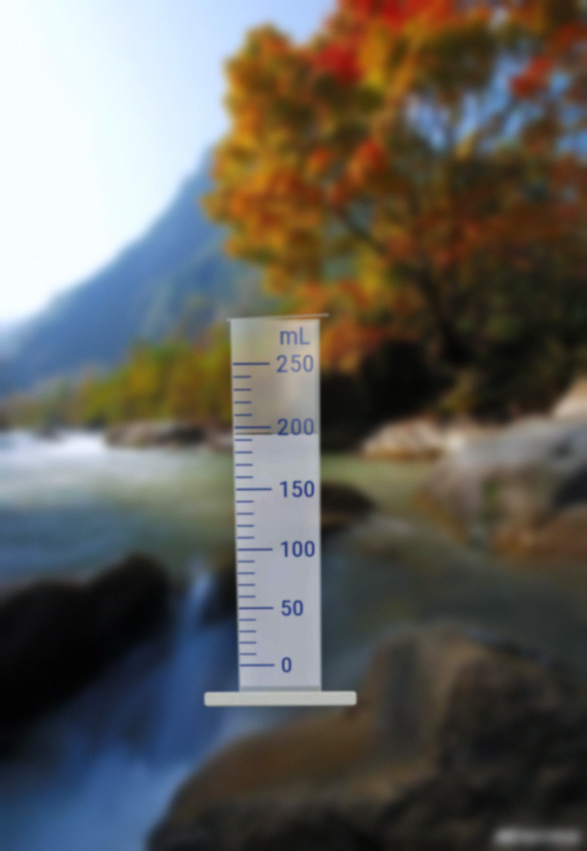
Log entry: 195 (mL)
